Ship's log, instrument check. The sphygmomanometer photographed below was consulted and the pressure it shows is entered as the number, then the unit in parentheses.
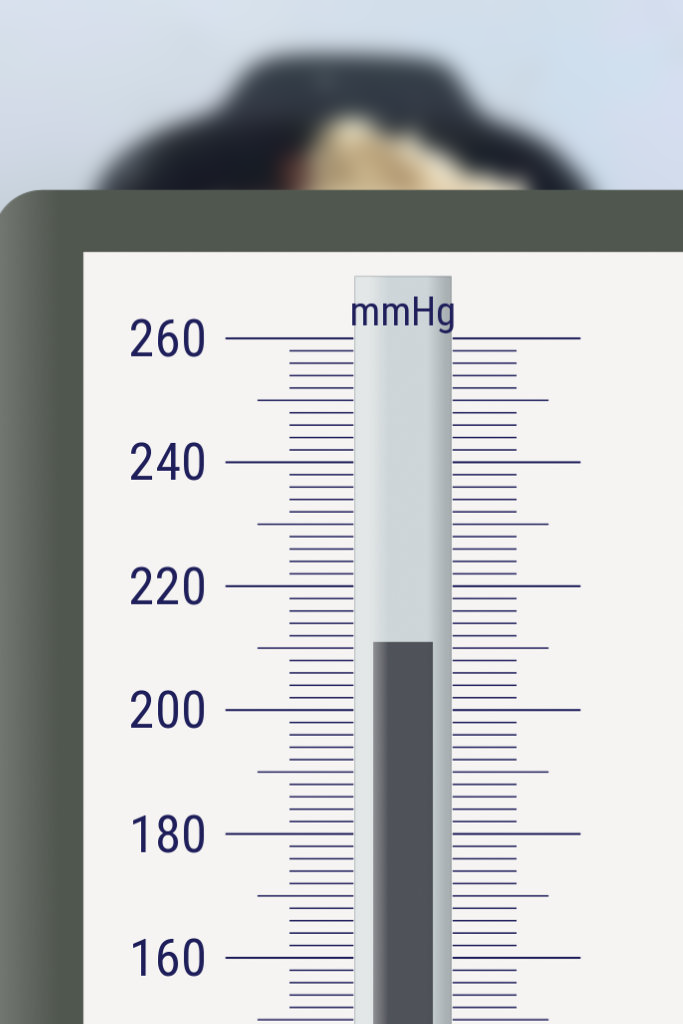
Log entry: 211 (mmHg)
